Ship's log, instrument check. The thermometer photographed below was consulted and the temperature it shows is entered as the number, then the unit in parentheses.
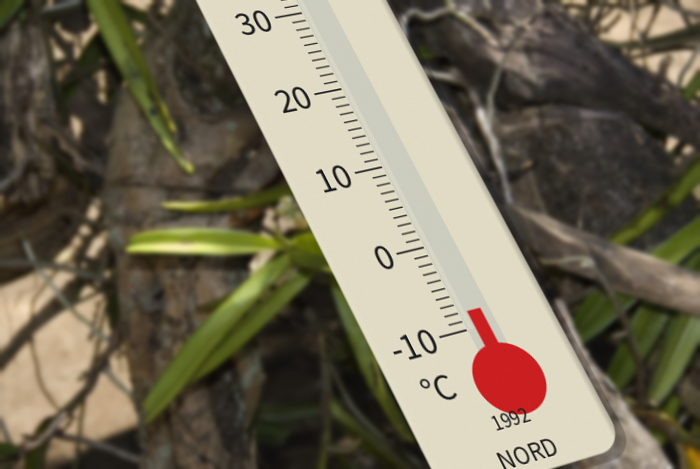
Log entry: -8 (°C)
